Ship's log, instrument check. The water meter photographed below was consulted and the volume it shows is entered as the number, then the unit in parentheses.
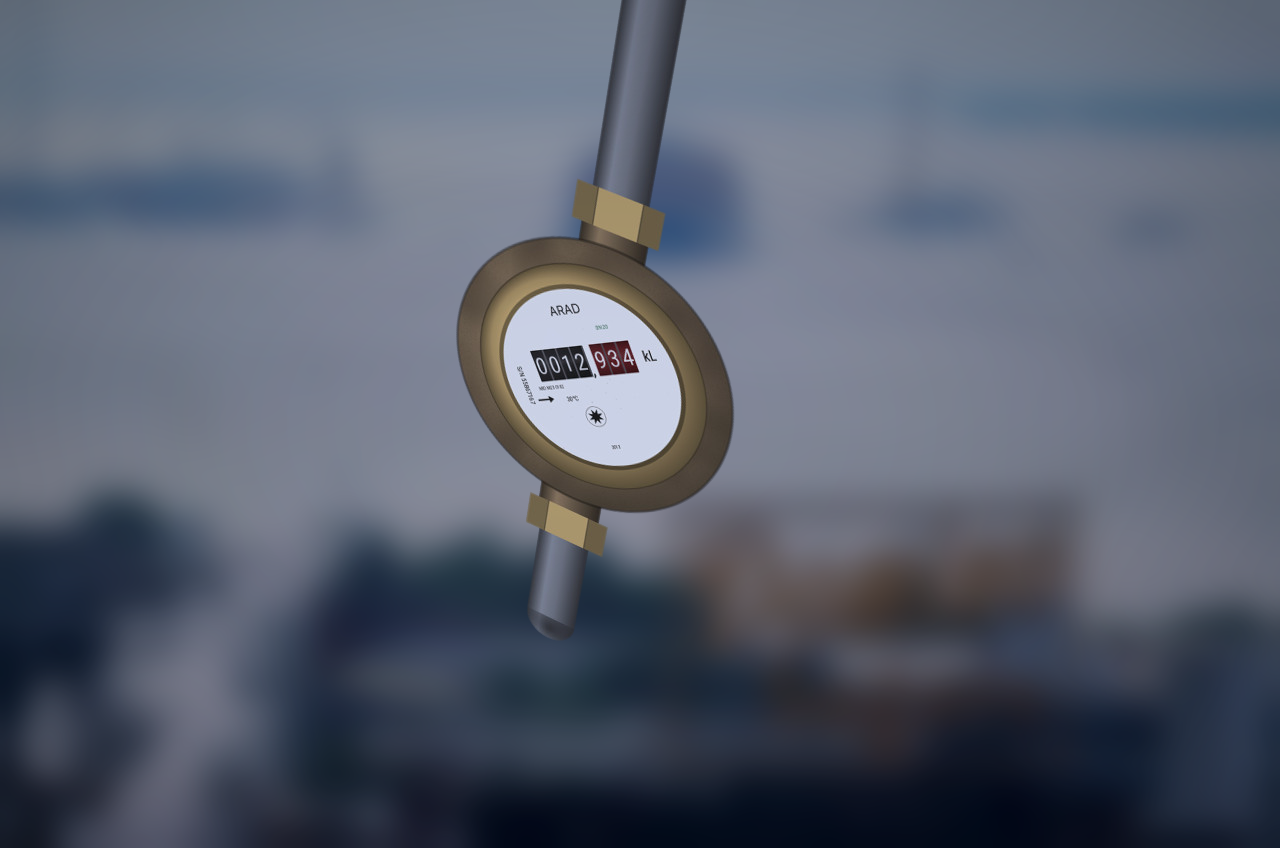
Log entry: 12.934 (kL)
